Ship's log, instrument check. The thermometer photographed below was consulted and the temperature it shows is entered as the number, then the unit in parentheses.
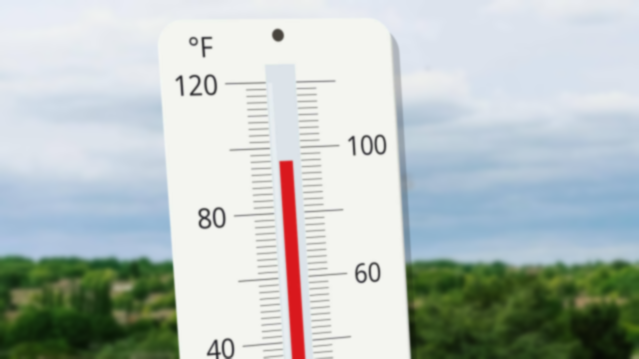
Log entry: 96 (°F)
